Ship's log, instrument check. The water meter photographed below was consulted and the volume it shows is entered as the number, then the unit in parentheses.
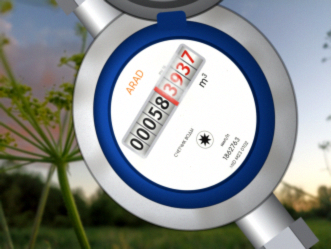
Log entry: 58.3937 (m³)
